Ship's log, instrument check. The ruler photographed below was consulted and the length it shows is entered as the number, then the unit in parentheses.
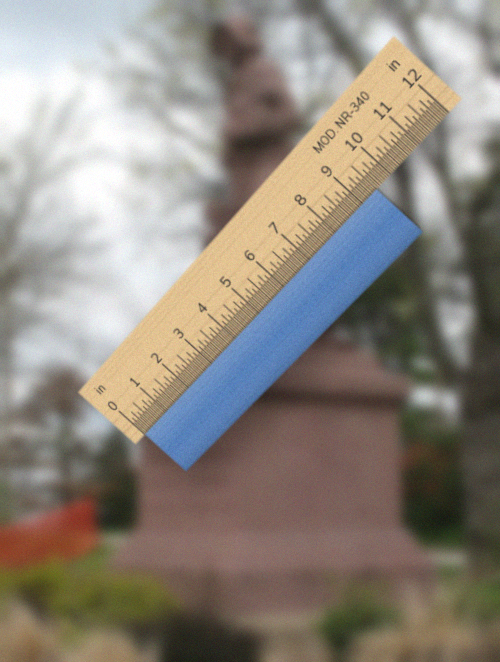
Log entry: 9.5 (in)
